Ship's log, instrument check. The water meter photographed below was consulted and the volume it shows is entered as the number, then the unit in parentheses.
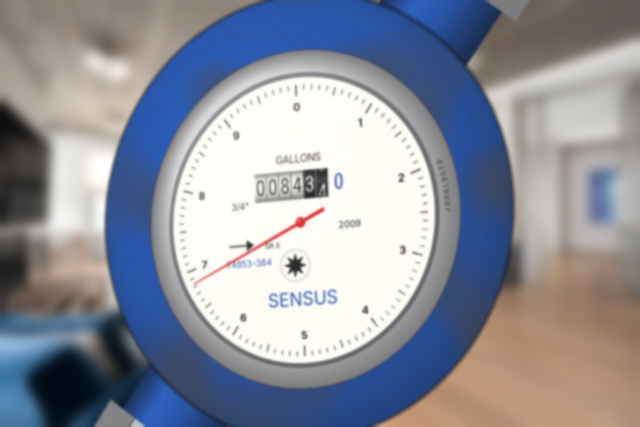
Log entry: 84336.8 (gal)
